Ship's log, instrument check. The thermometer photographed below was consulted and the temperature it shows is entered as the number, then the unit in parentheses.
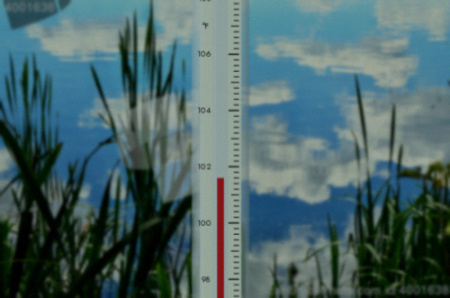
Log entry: 101.6 (°F)
